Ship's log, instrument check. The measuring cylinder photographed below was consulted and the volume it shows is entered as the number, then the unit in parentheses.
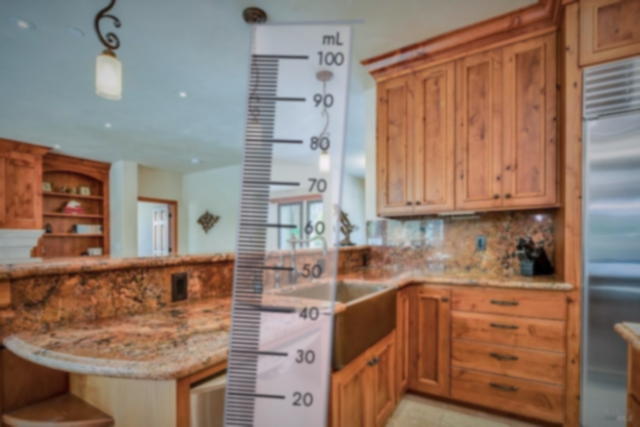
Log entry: 40 (mL)
